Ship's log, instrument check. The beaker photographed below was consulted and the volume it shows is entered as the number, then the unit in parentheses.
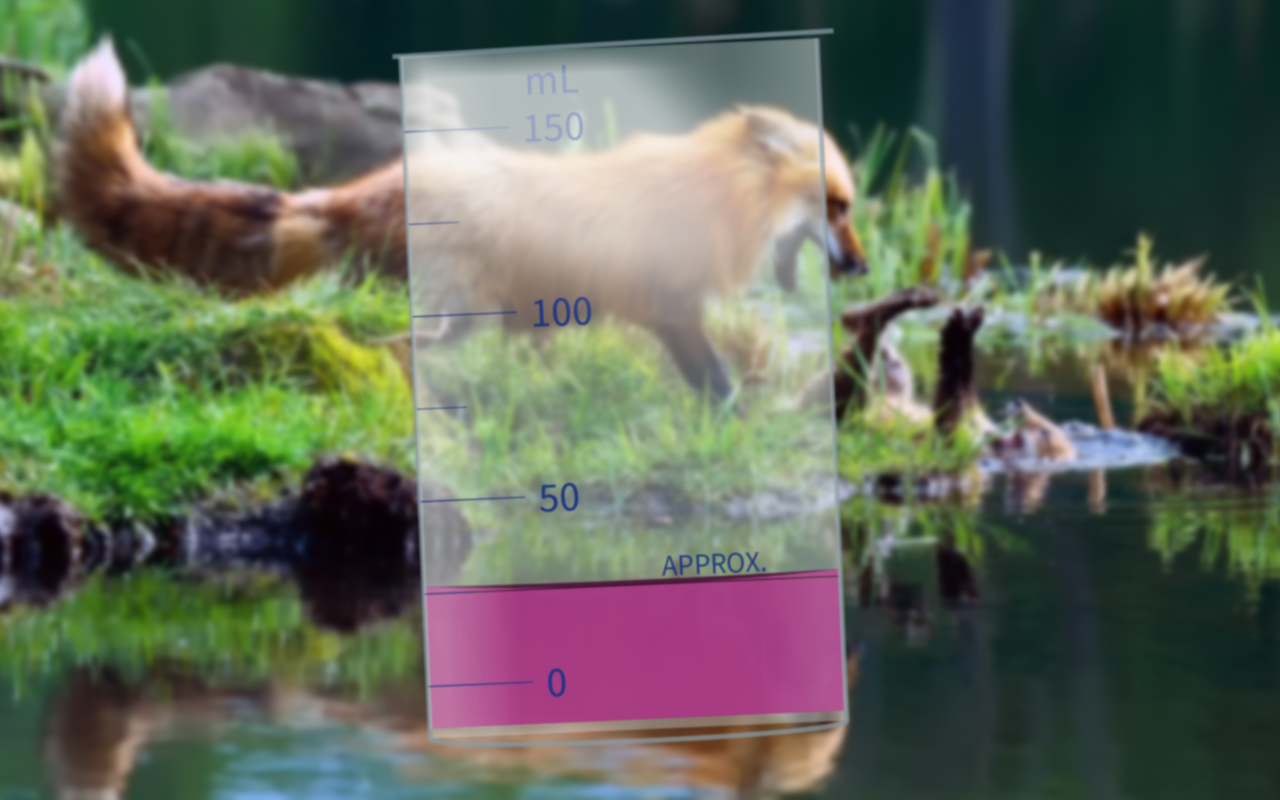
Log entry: 25 (mL)
